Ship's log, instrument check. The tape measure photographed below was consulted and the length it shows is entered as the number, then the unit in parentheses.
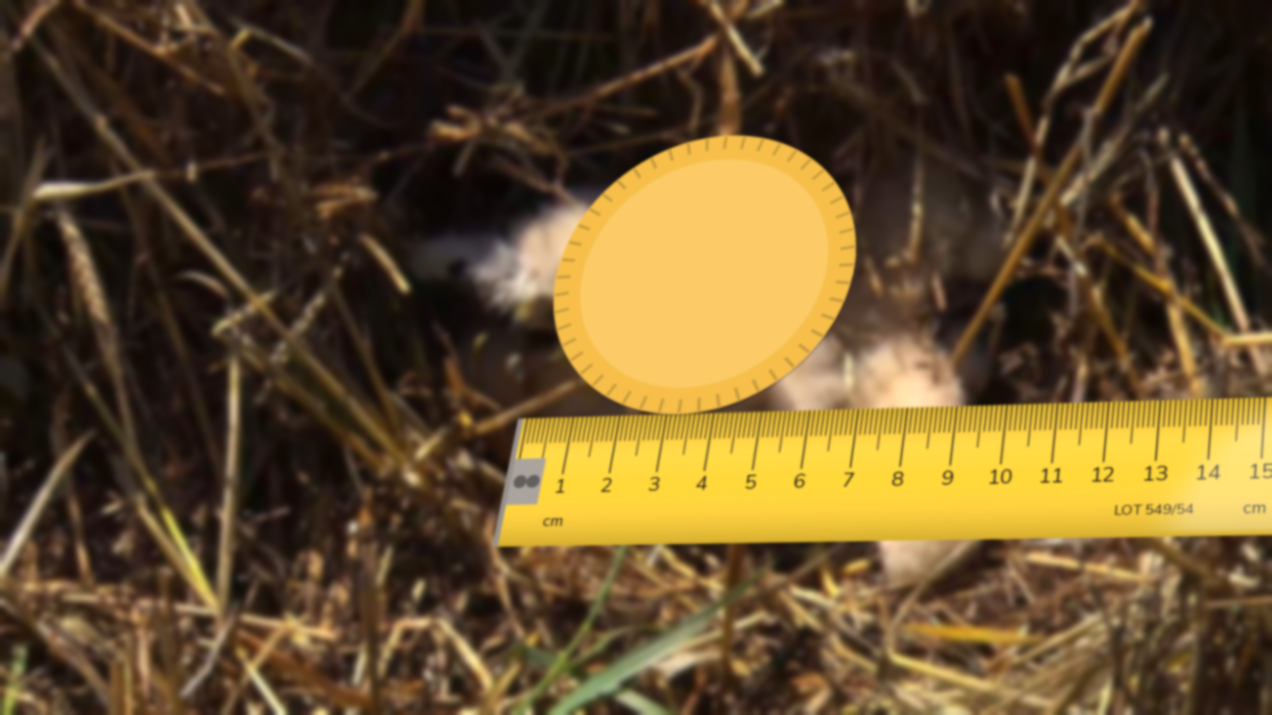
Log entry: 6.5 (cm)
